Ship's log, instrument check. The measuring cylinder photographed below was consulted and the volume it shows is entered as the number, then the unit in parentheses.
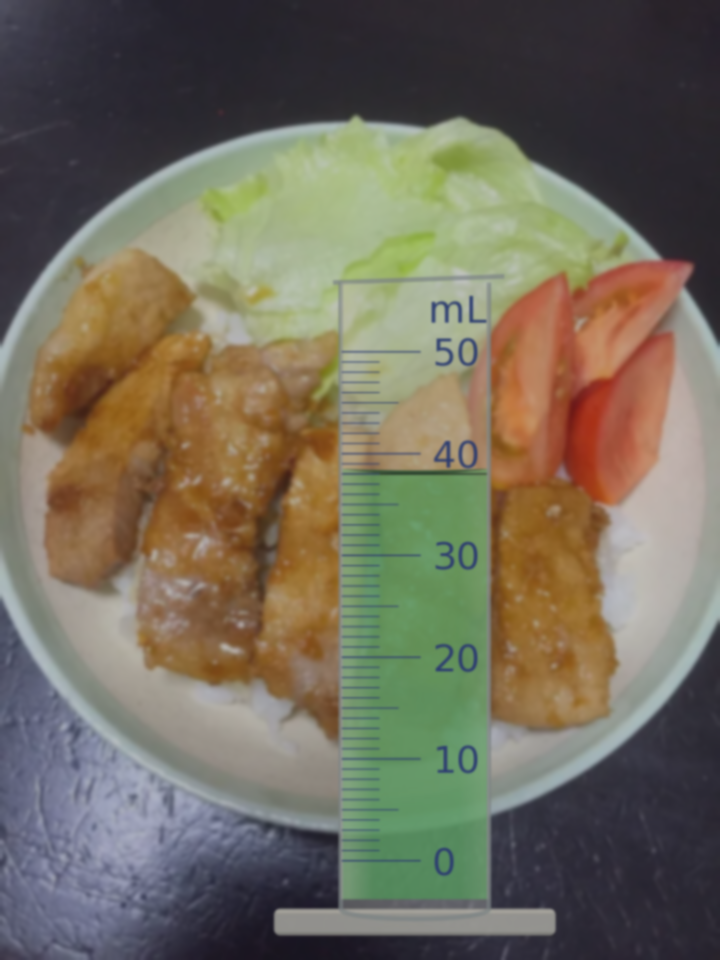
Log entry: 38 (mL)
